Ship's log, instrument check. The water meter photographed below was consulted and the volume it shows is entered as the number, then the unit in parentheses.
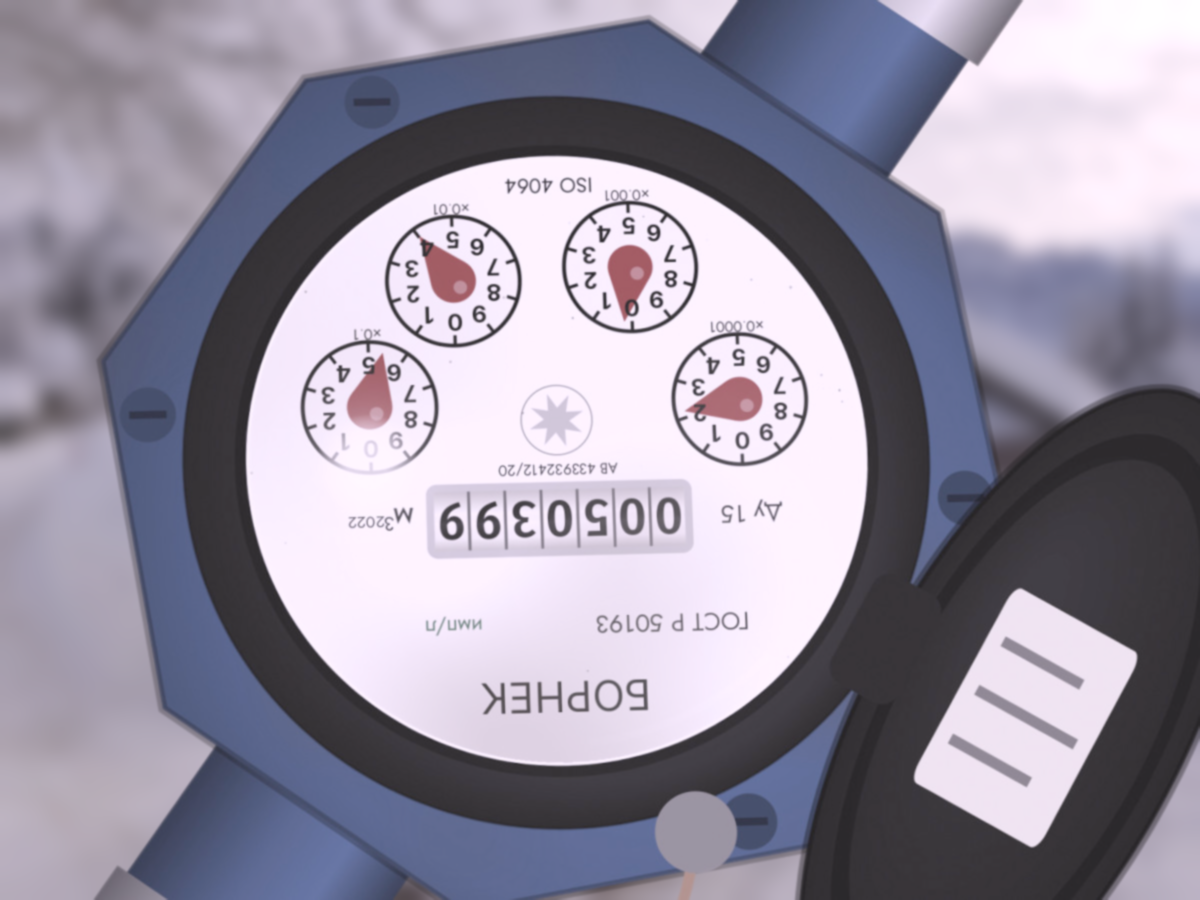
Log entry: 50399.5402 (m³)
